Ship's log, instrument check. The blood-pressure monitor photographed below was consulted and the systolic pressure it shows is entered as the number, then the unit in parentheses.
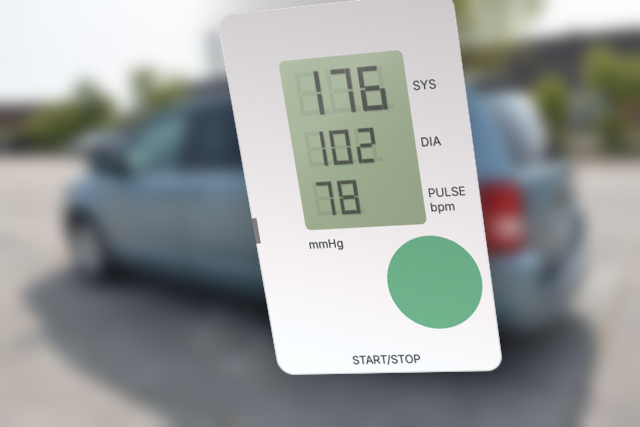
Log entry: 176 (mmHg)
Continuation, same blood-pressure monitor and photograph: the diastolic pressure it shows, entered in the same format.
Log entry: 102 (mmHg)
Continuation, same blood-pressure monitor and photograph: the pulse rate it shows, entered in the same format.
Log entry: 78 (bpm)
